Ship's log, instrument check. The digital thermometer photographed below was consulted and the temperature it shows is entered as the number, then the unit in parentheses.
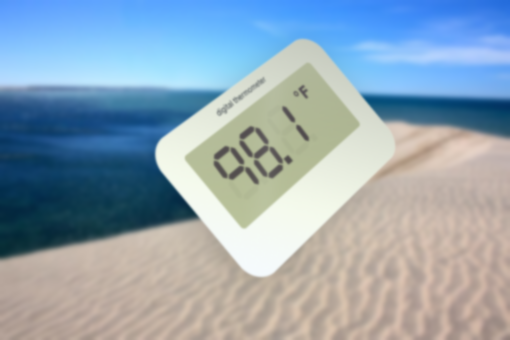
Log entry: 98.1 (°F)
